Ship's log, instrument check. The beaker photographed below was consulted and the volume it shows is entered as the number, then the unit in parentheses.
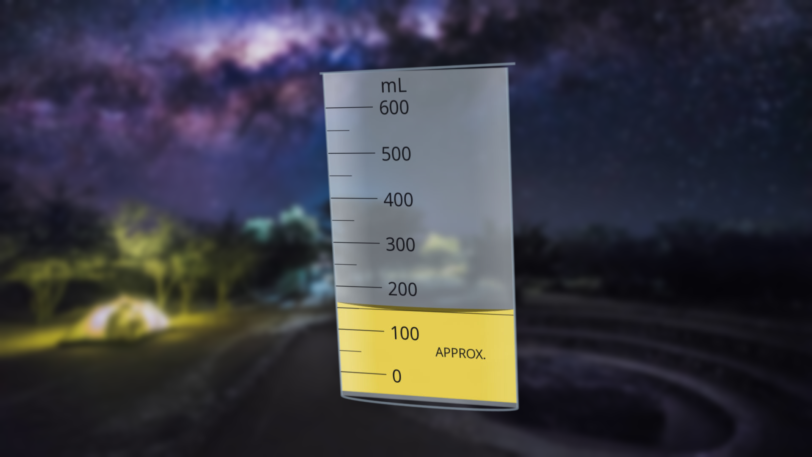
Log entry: 150 (mL)
